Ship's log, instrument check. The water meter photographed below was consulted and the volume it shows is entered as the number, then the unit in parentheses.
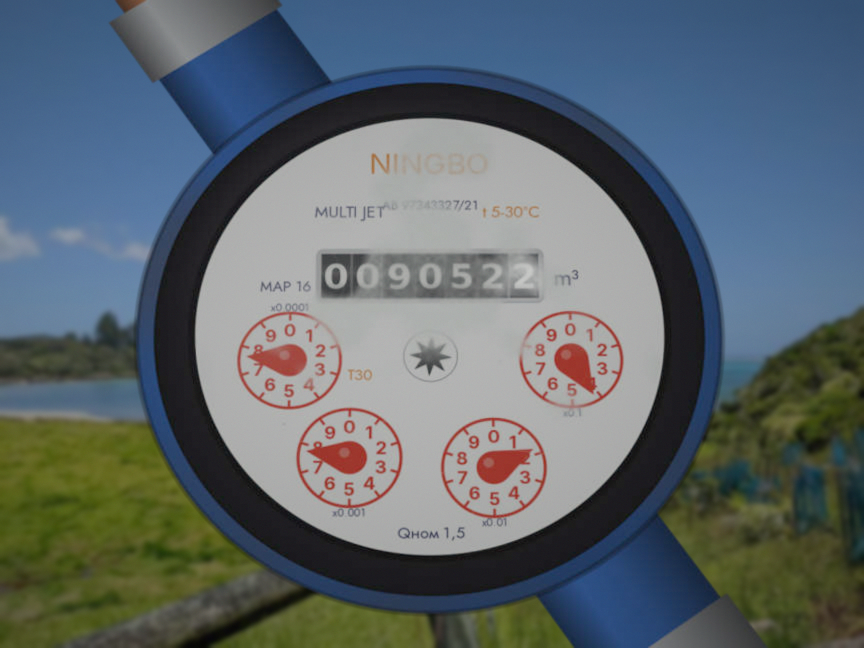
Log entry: 90522.4177 (m³)
